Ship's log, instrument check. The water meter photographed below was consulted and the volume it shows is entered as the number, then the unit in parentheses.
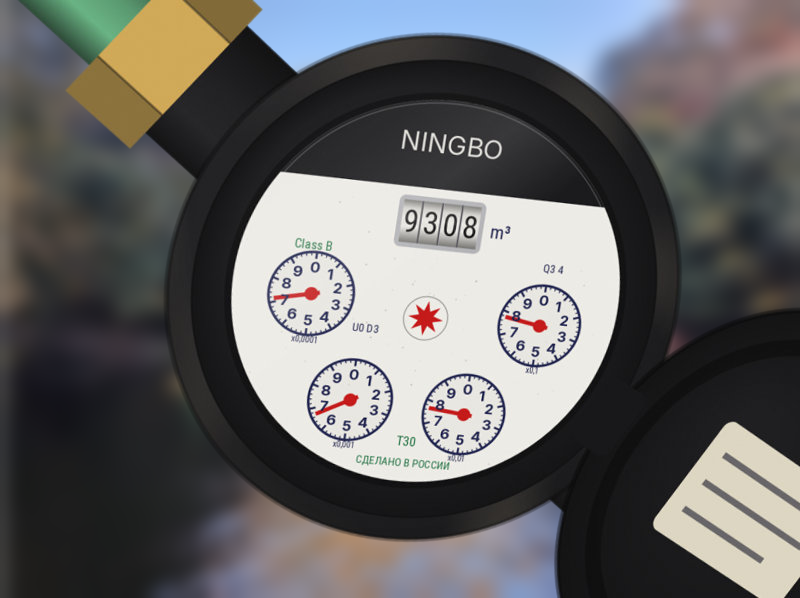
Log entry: 9308.7767 (m³)
